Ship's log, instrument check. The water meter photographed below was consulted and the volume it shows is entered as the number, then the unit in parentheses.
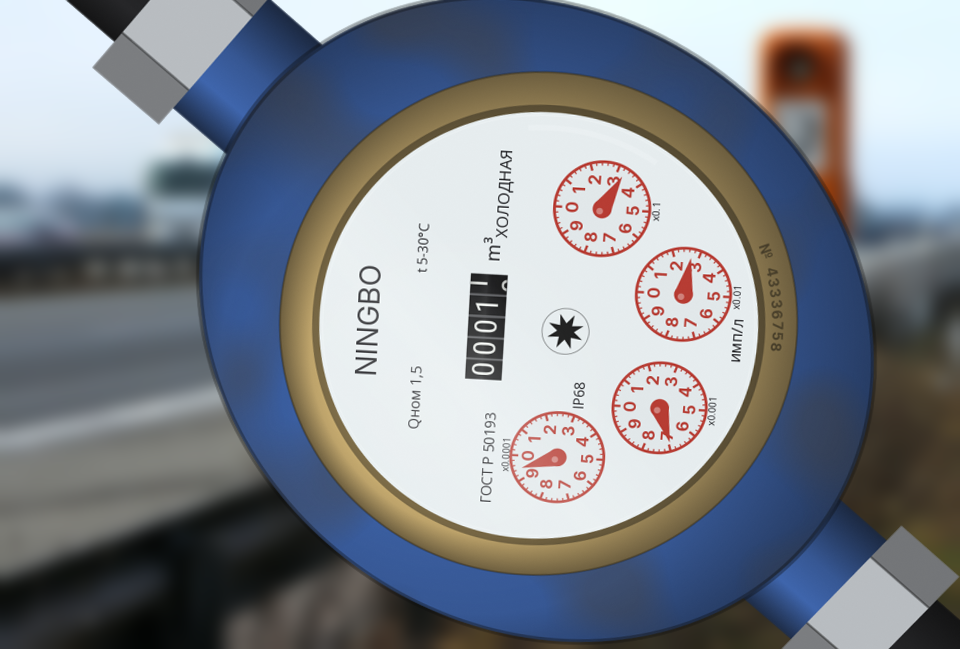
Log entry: 11.3269 (m³)
